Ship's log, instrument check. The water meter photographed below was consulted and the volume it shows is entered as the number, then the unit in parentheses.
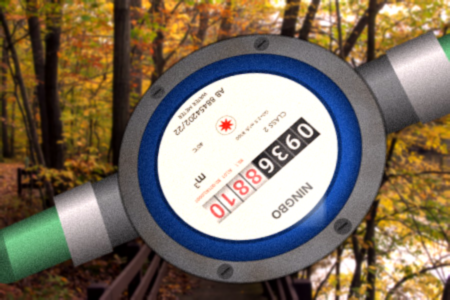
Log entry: 936.8810 (m³)
